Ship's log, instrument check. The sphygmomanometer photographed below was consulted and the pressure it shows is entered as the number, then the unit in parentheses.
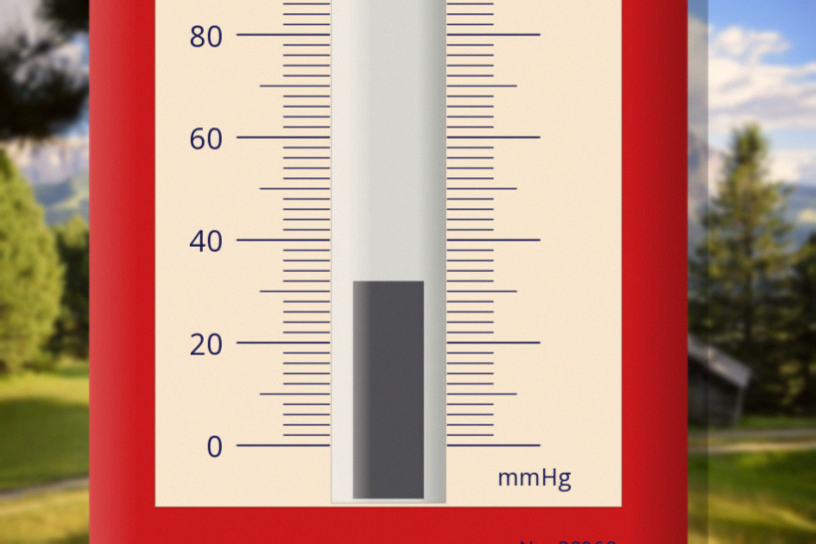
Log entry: 32 (mmHg)
